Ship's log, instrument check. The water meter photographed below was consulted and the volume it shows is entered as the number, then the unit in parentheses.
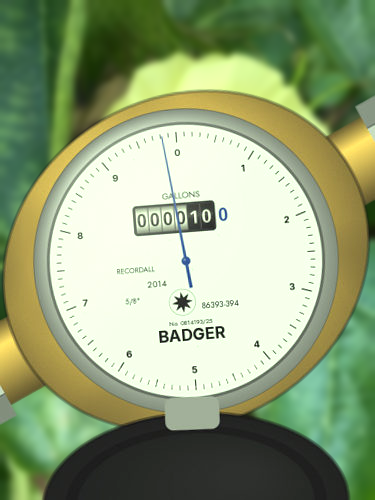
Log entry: 99.8 (gal)
